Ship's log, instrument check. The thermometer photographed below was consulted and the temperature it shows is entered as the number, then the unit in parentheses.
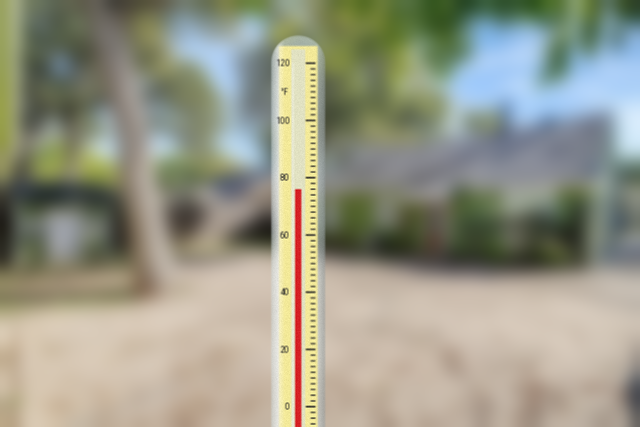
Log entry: 76 (°F)
